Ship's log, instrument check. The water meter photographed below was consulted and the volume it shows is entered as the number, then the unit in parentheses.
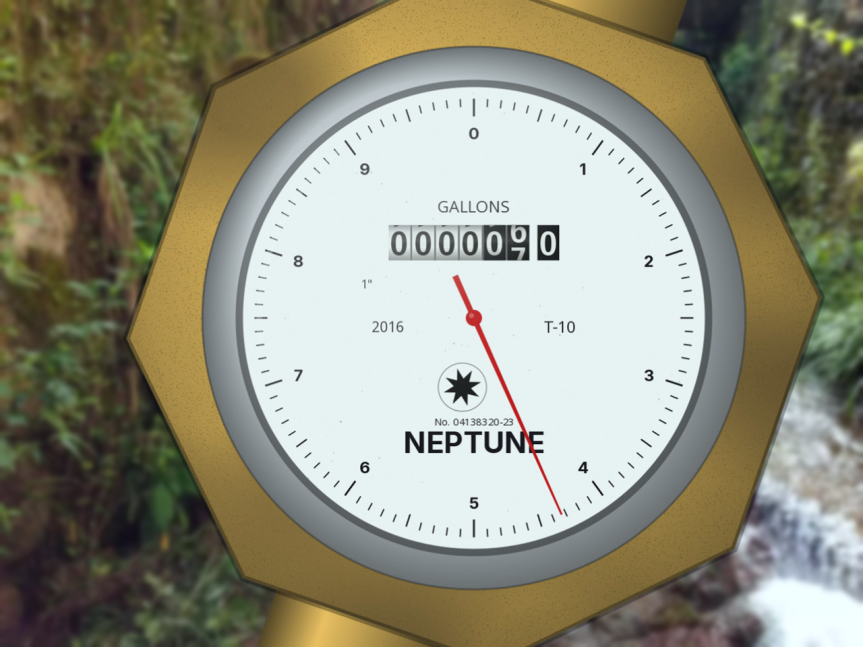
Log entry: 64.3 (gal)
